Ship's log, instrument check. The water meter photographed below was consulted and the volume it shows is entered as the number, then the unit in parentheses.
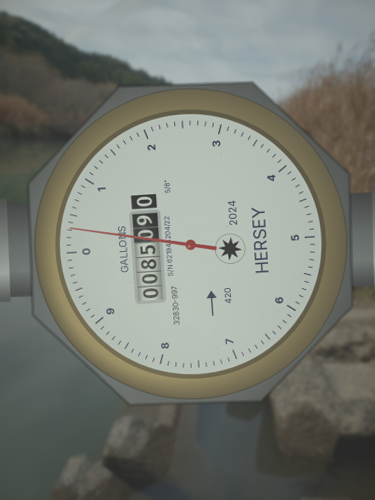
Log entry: 85090.3 (gal)
